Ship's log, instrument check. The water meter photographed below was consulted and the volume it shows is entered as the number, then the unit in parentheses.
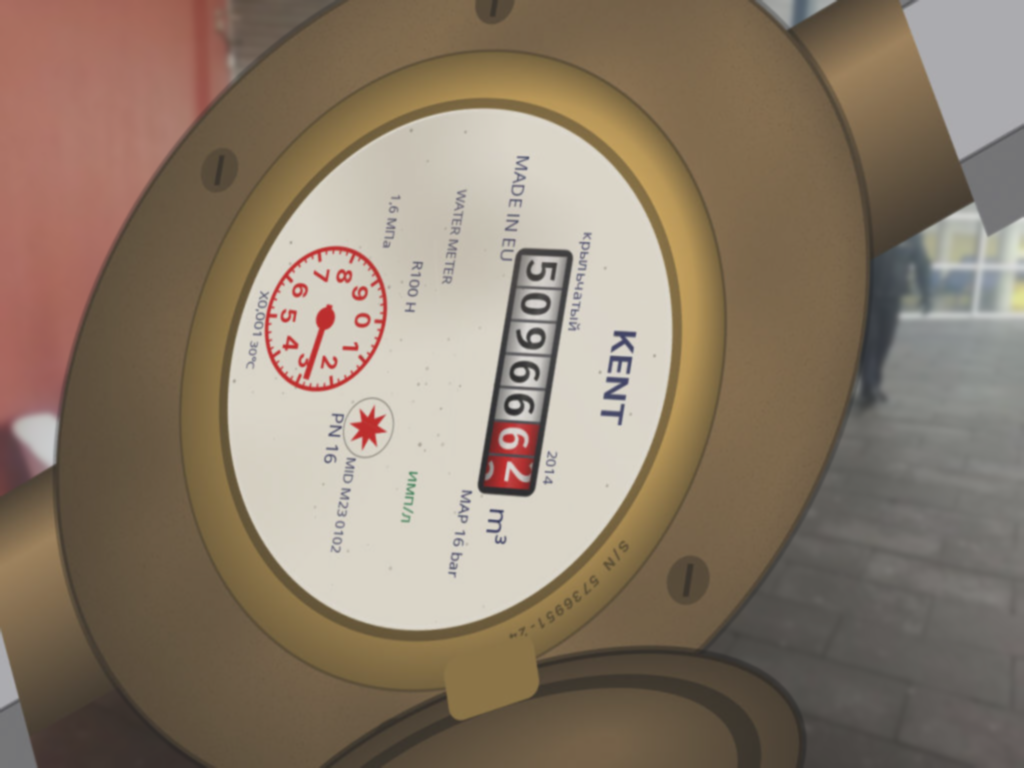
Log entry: 50966.622 (m³)
